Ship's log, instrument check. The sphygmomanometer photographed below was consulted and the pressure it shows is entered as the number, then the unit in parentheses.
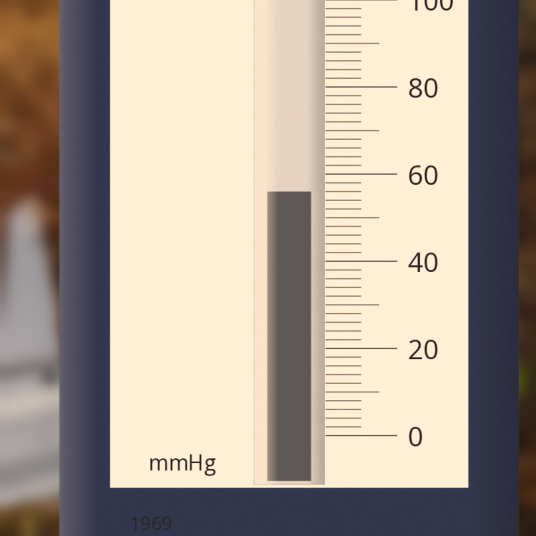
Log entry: 56 (mmHg)
